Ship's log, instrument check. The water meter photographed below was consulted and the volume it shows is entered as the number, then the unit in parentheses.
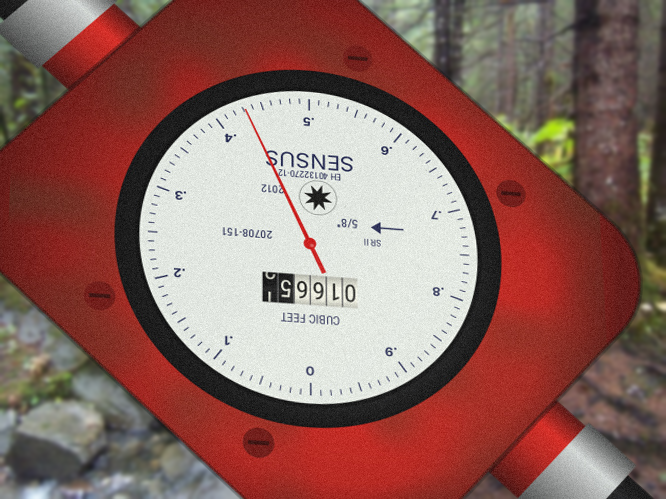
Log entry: 16651.43 (ft³)
